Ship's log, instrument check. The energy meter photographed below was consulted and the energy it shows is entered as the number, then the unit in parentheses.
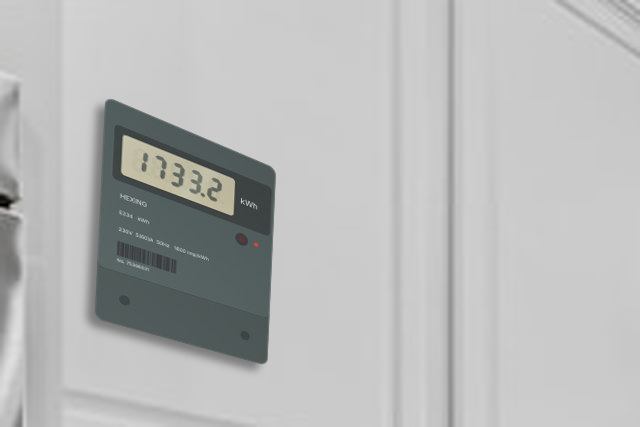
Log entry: 1733.2 (kWh)
